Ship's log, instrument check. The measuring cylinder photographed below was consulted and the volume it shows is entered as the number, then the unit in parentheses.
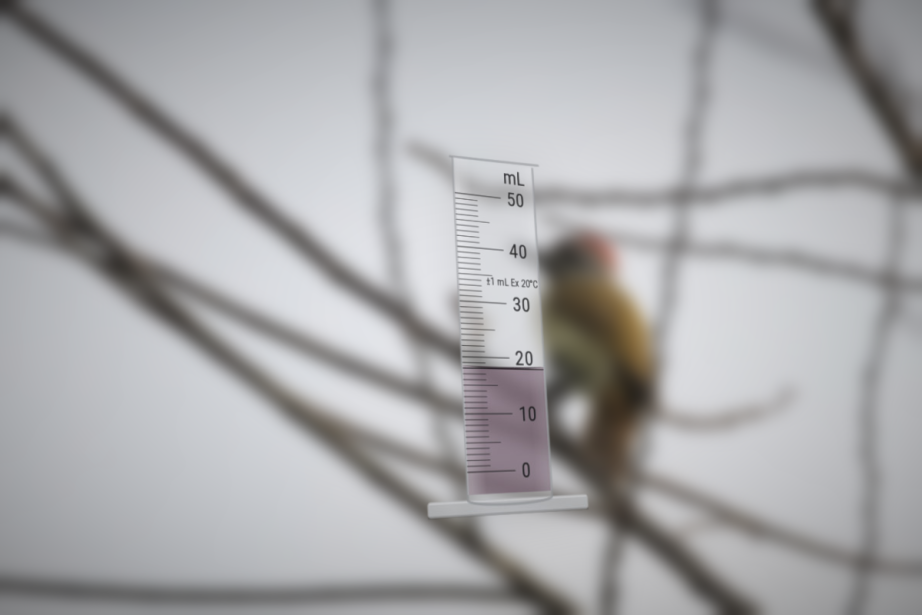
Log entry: 18 (mL)
